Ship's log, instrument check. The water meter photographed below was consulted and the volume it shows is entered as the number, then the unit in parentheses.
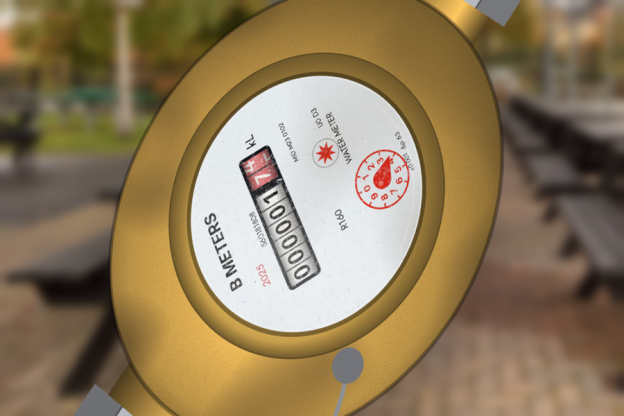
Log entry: 1.743 (kL)
